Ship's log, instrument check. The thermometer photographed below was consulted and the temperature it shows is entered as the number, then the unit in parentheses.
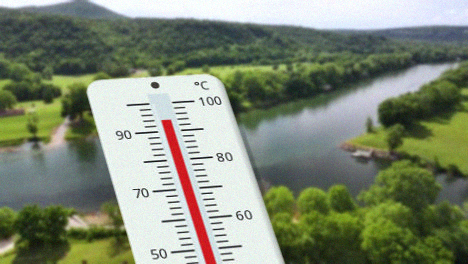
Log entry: 94 (°C)
